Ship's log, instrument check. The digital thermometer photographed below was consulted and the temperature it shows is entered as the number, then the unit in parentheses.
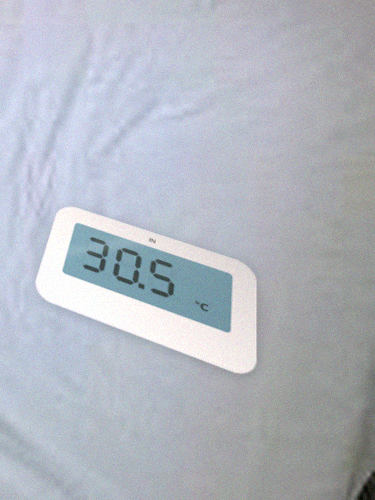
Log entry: 30.5 (°C)
